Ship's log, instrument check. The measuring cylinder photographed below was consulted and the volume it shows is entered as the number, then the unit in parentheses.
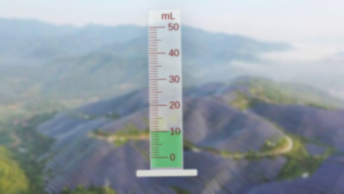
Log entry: 10 (mL)
